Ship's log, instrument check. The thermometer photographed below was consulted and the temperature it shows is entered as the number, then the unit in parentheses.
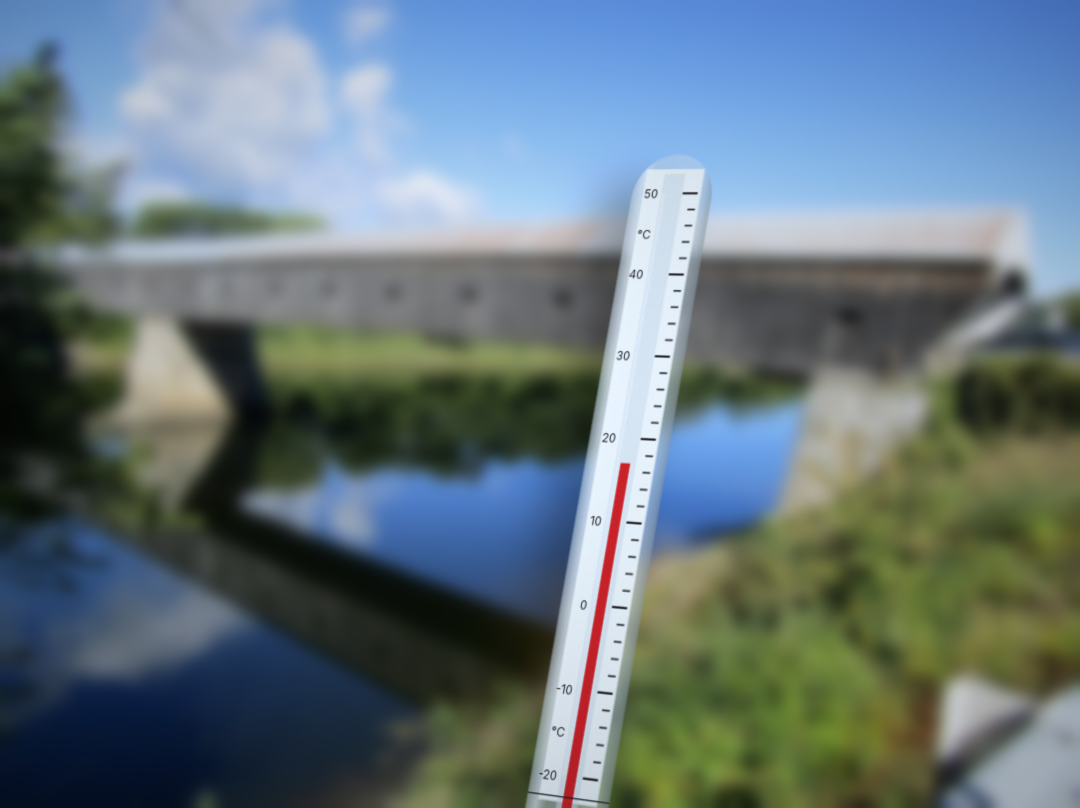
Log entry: 17 (°C)
